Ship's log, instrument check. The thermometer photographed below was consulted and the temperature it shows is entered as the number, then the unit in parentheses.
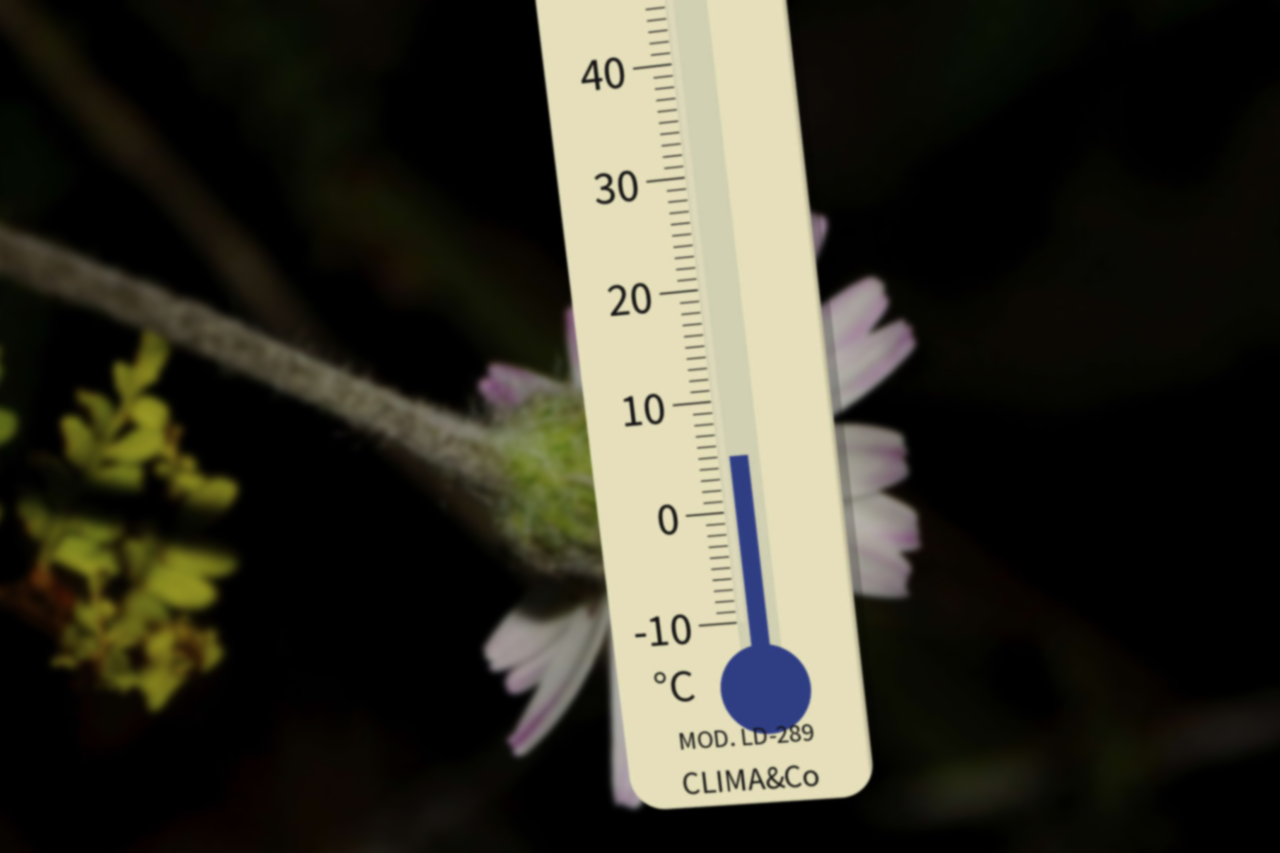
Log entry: 5 (°C)
